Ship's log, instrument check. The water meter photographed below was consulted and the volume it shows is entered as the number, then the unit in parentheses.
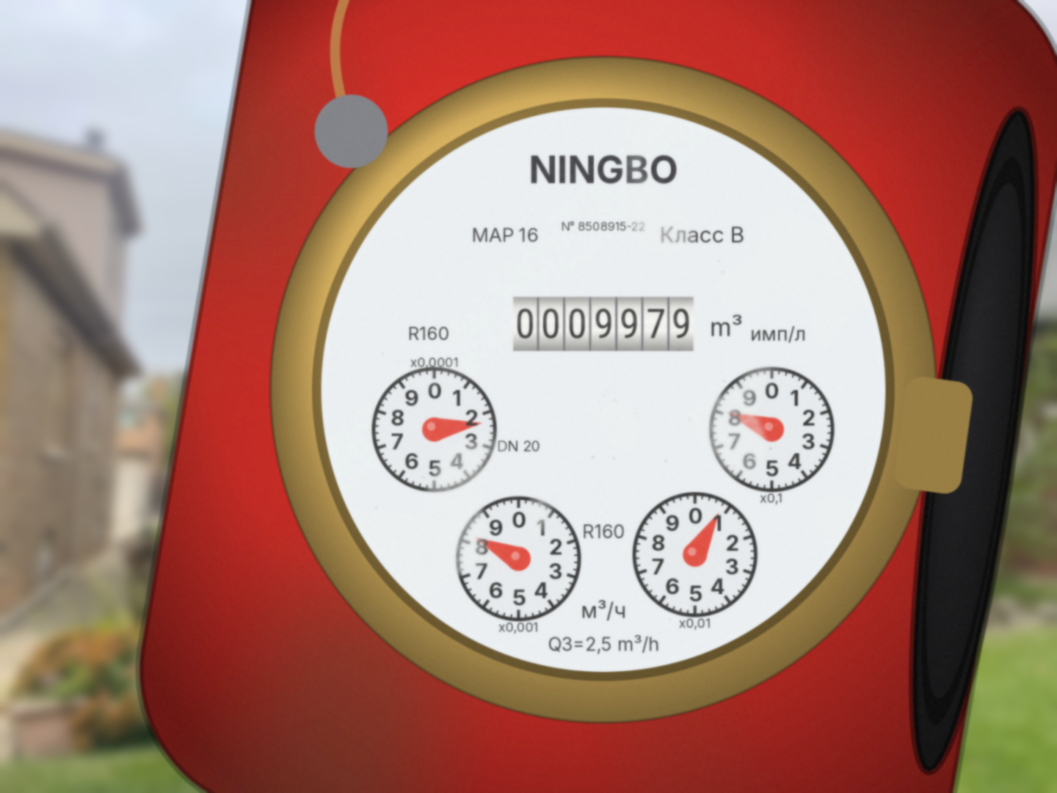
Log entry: 9979.8082 (m³)
